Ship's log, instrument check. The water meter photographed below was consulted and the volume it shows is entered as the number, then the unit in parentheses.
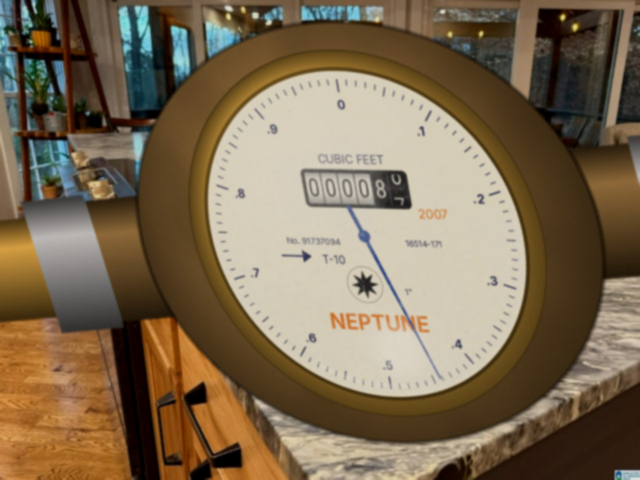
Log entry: 86.44 (ft³)
